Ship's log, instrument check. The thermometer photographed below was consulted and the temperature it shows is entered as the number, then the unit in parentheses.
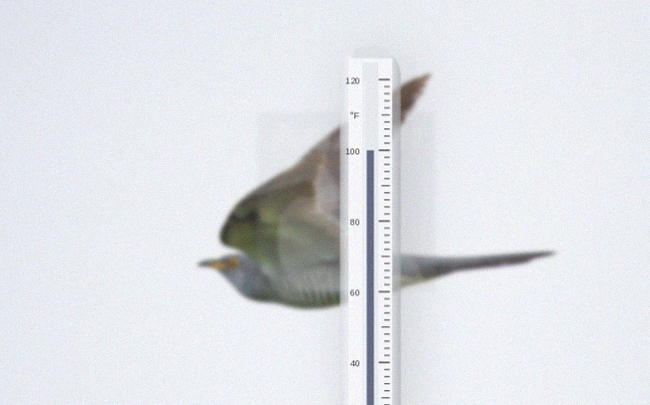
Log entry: 100 (°F)
